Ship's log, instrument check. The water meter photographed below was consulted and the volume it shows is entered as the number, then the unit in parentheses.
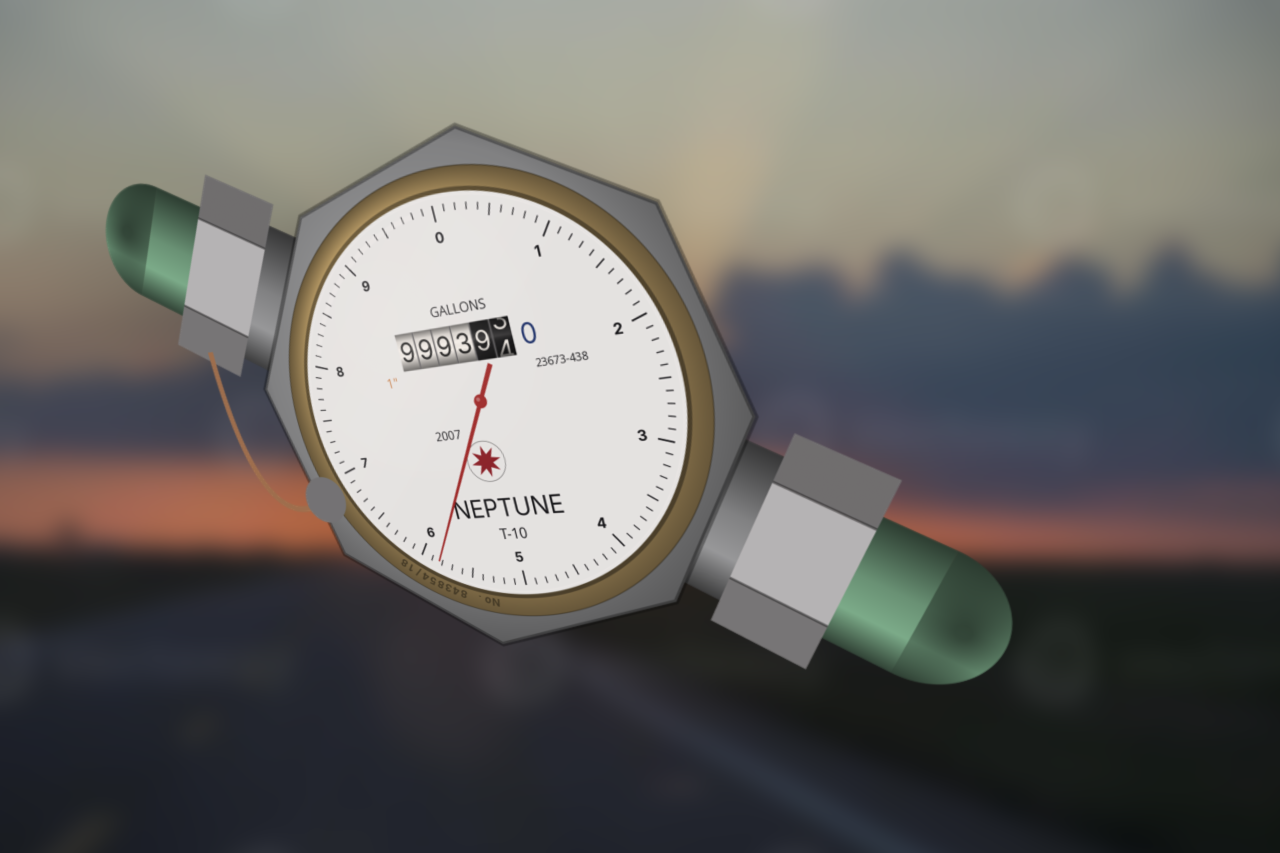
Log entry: 9993935.8 (gal)
